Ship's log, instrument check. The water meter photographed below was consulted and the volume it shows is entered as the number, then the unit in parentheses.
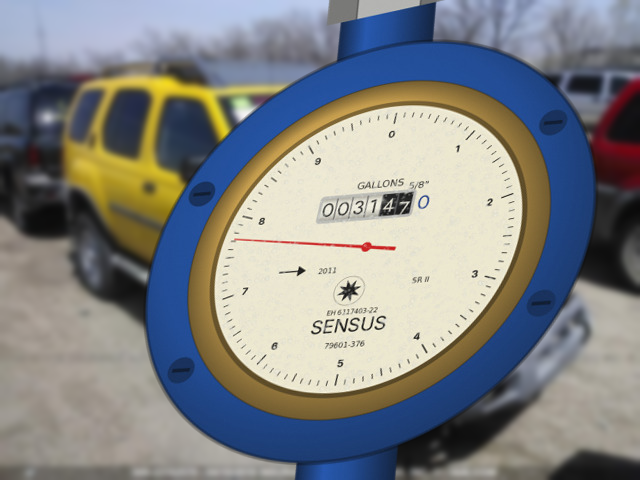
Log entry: 31467.7 (gal)
